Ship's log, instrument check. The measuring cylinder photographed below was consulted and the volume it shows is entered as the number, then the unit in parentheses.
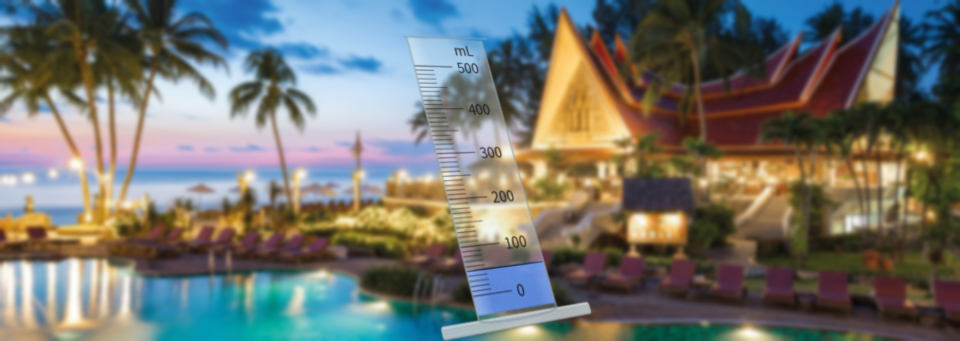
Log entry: 50 (mL)
